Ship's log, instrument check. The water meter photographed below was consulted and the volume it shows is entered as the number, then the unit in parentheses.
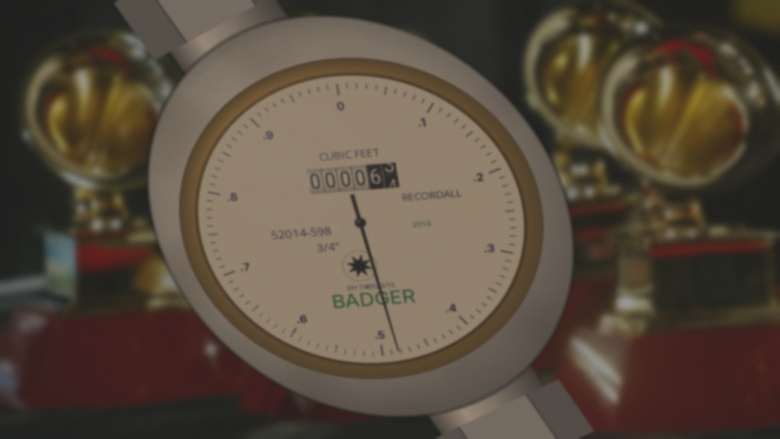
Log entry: 63.48 (ft³)
